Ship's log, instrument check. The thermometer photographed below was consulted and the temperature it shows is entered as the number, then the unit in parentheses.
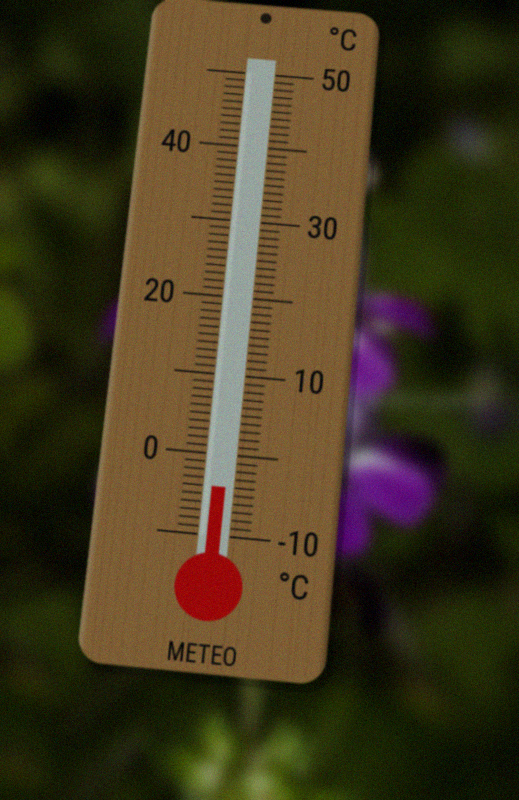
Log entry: -4 (°C)
